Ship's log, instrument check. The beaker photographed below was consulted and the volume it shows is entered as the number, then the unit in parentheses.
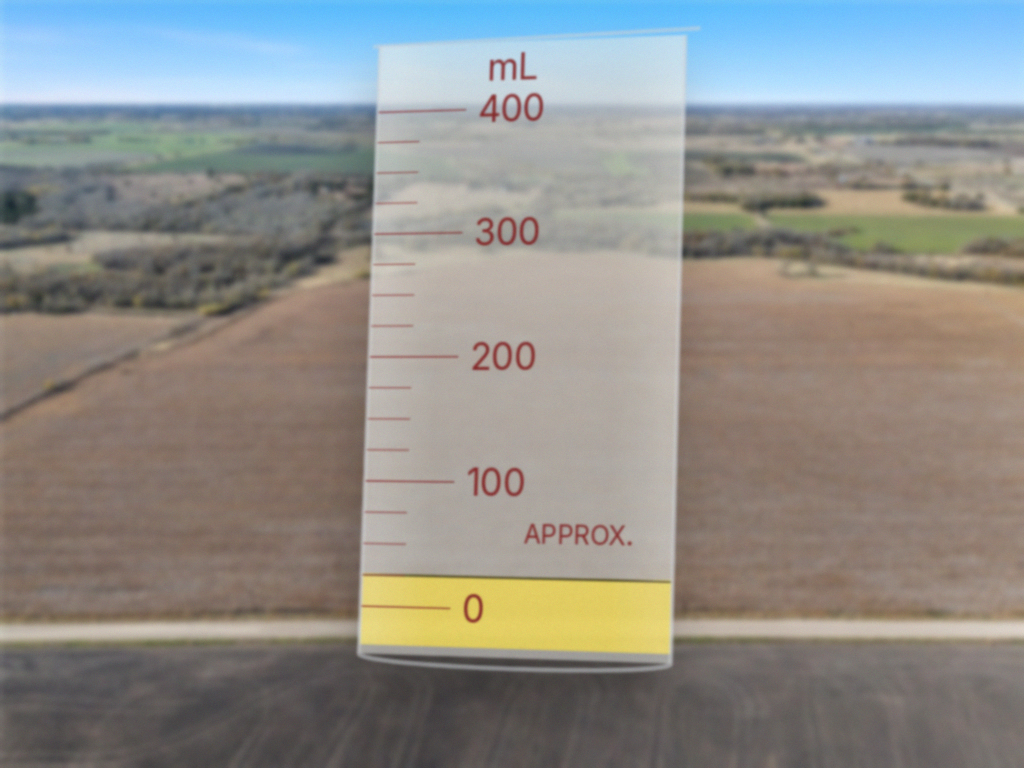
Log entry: 25 (mL)
